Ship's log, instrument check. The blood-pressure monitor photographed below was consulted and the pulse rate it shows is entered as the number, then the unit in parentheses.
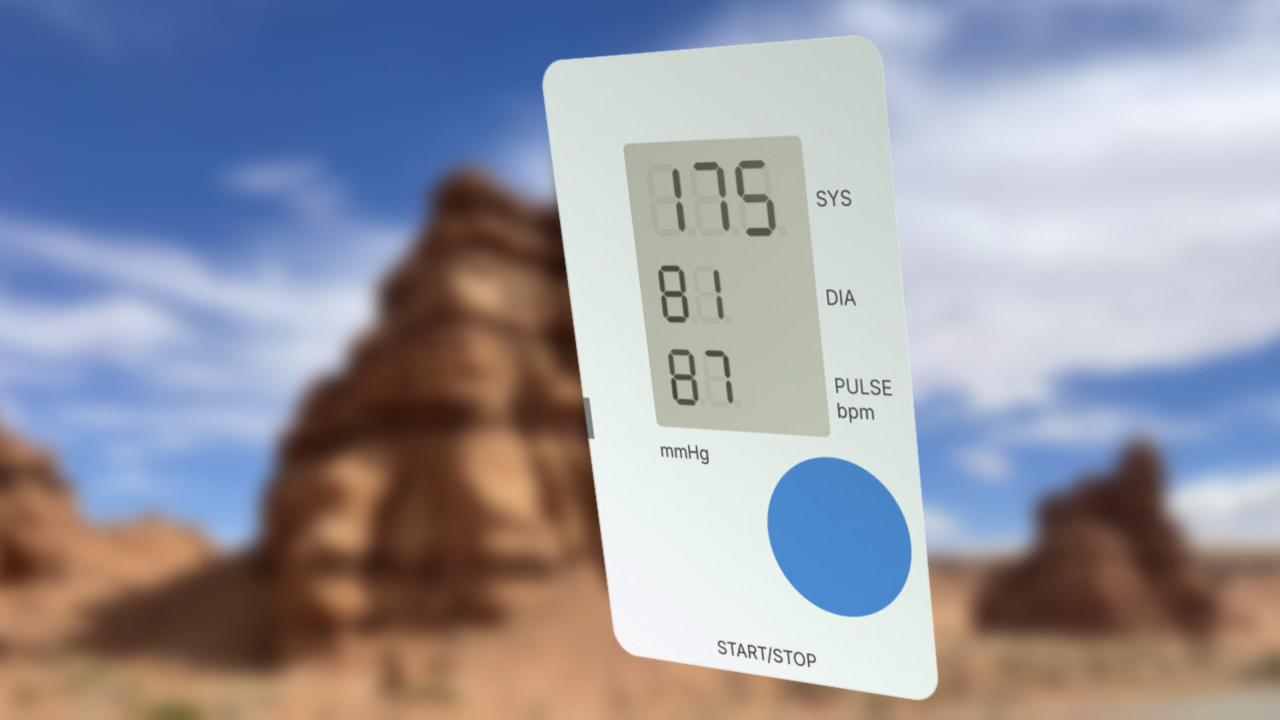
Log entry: 87 (bpm)
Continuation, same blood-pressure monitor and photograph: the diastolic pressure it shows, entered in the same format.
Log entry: 81 (mmHg)
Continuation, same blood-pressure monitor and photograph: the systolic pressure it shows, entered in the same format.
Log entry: 175 (mmHg)
